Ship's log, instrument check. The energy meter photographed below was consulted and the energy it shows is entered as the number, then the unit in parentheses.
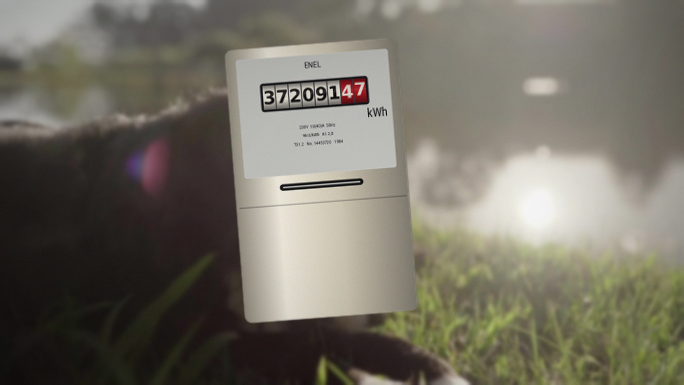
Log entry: 372091.47 (kWh)
